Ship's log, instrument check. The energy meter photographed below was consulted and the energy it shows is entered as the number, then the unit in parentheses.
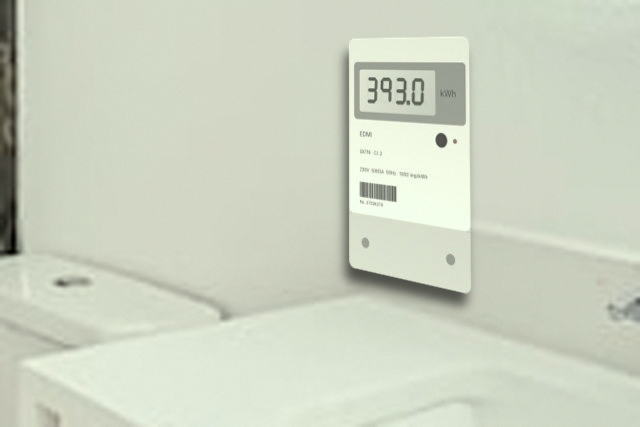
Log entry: 393.0 (kWh)
